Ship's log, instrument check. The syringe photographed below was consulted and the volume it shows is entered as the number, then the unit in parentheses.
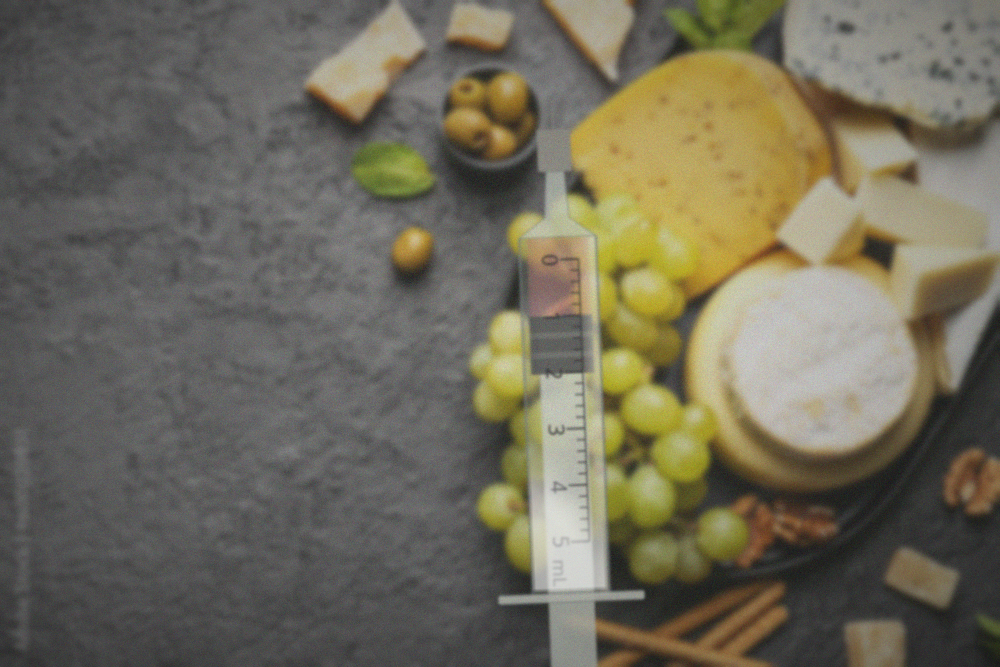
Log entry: 1 (mL)
